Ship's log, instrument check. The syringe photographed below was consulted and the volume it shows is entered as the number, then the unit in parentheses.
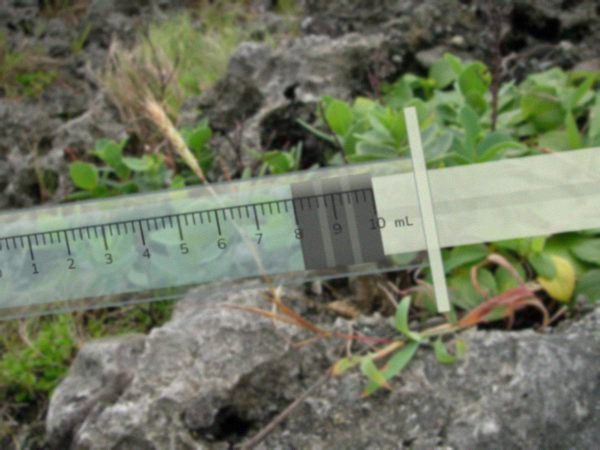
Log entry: 8 (mL)
